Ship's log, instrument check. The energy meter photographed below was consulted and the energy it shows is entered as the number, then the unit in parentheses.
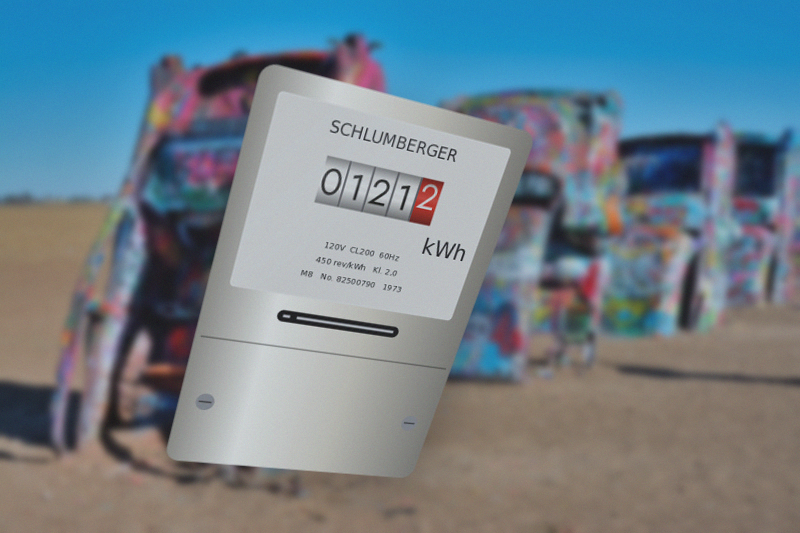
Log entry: 121.2 (kWh)
